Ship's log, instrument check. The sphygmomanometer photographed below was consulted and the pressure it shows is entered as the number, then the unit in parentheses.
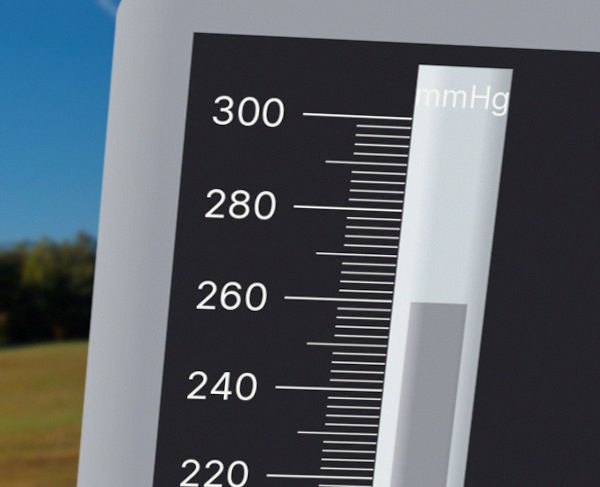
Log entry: 260 (mmHg)
